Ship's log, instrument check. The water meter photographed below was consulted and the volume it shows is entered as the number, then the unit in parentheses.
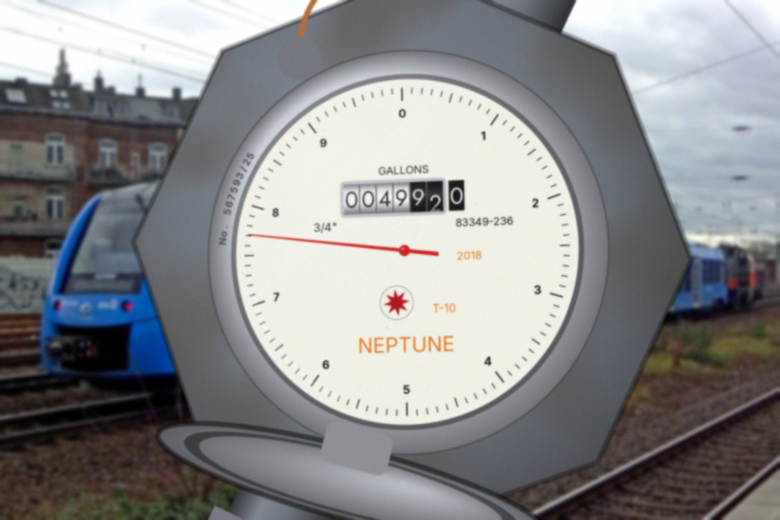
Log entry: 49917.7 (gal)
